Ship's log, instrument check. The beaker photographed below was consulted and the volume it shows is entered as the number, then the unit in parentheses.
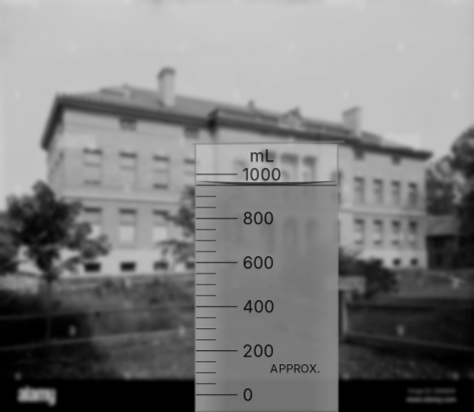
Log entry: 950 (mL)
